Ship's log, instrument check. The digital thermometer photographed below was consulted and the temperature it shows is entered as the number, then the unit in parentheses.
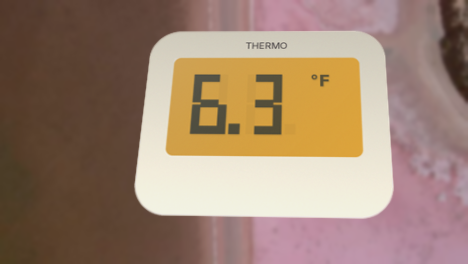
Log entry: 6.3 (°F)
